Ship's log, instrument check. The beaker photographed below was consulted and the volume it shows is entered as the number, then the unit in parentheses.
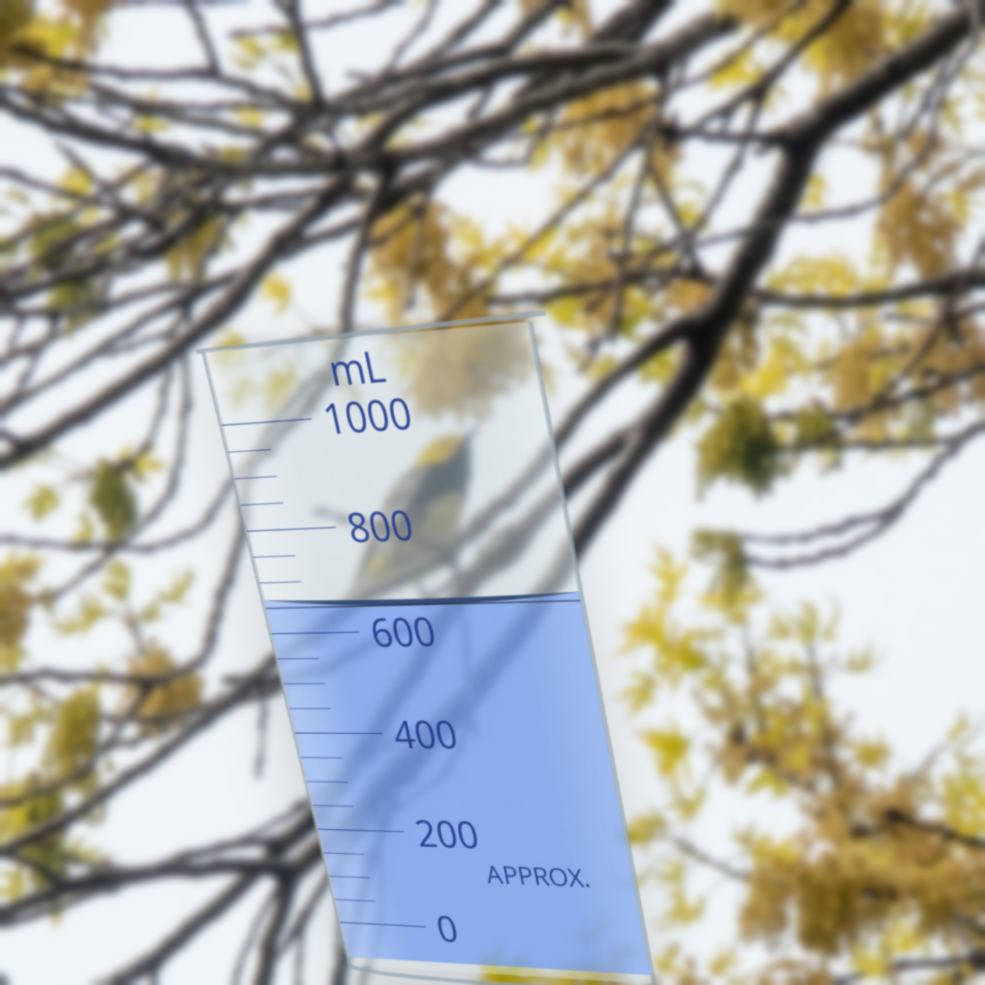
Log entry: 650 (mL)
